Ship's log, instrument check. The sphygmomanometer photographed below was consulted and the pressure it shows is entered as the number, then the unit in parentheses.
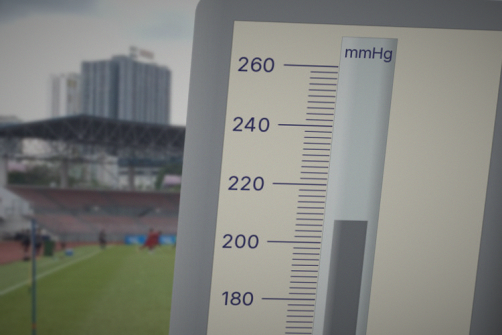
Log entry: 208 (mmHg)
